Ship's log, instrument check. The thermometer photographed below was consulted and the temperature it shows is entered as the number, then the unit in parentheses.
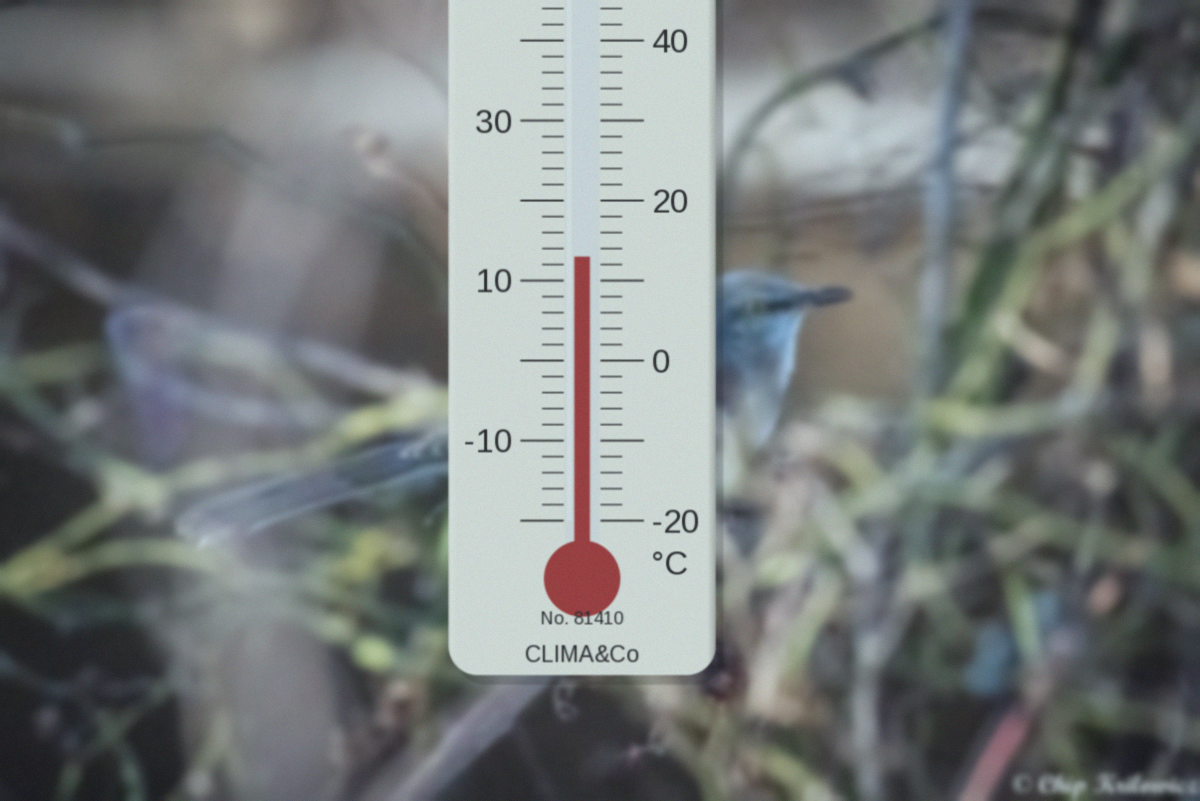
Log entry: 13 (°C)
